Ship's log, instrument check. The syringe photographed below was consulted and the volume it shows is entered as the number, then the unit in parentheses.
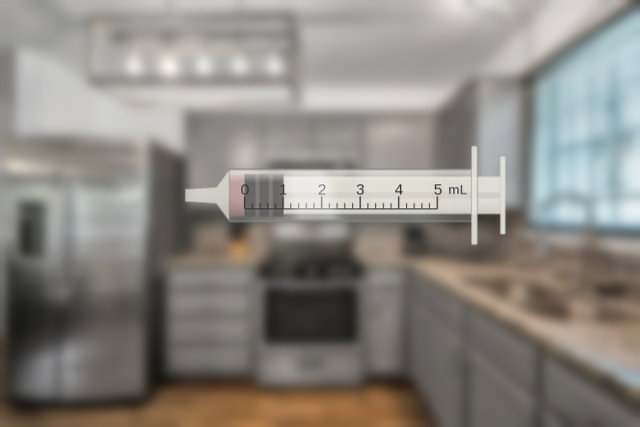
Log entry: 0 (mL)
